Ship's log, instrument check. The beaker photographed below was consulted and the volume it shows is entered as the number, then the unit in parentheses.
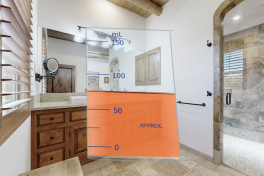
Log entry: 75 (mL)
